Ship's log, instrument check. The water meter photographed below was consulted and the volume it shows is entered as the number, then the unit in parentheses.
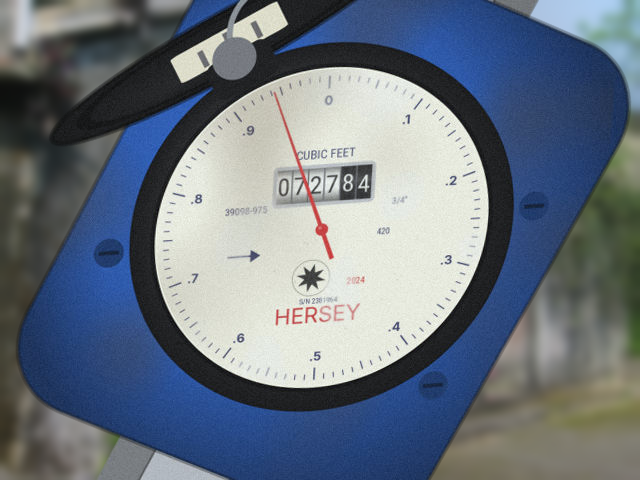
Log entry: 72783.94 (ft³)
